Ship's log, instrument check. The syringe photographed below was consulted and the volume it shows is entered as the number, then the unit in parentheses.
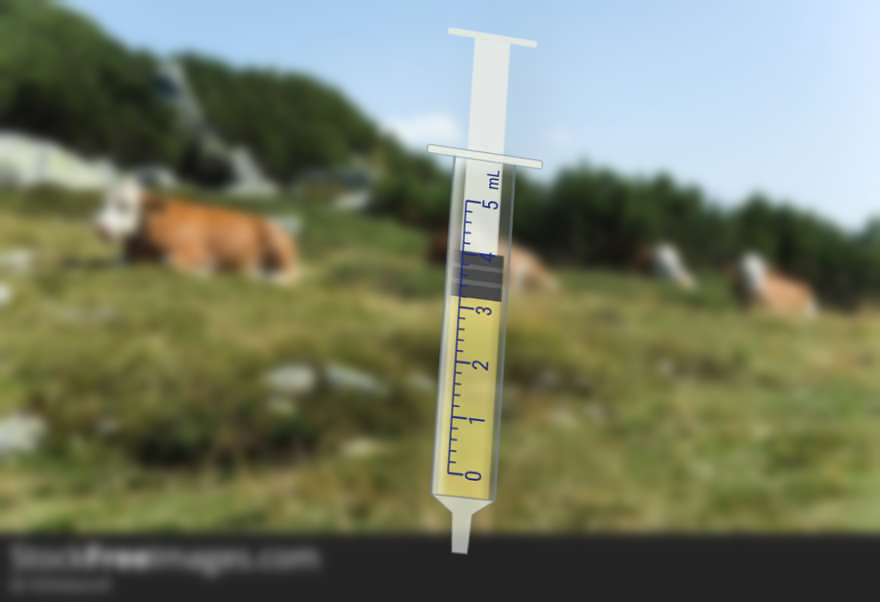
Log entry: 3.2 (mL)
